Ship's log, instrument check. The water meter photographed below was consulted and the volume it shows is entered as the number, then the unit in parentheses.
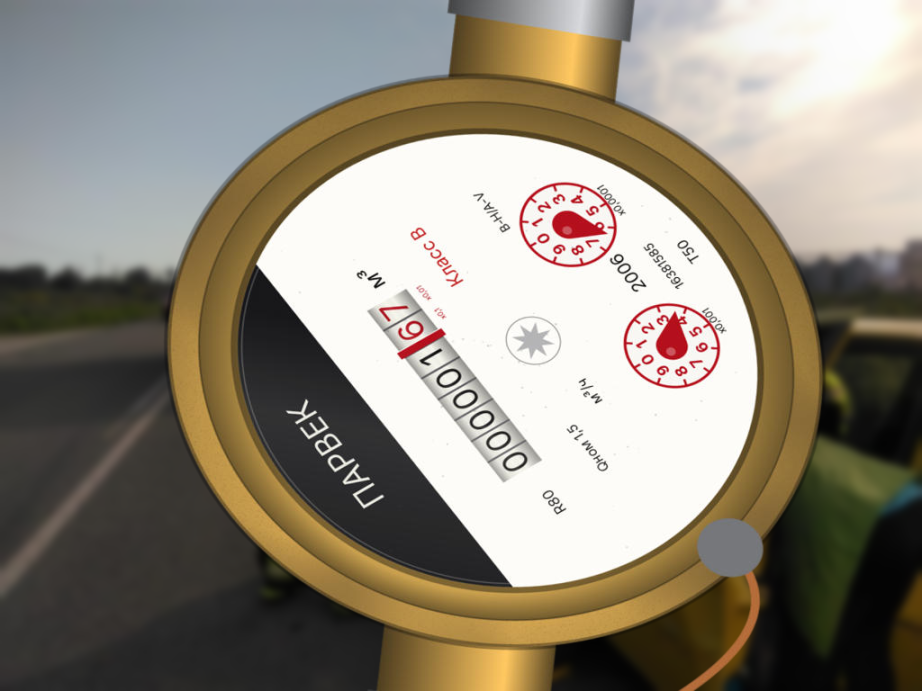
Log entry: 1.6736 (m³)
